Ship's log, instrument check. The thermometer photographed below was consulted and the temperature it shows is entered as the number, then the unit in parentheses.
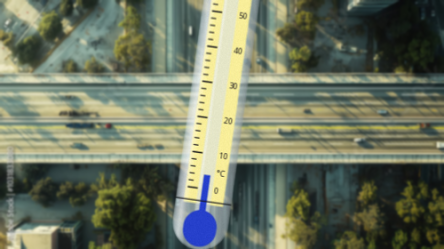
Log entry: 4 (°C)
